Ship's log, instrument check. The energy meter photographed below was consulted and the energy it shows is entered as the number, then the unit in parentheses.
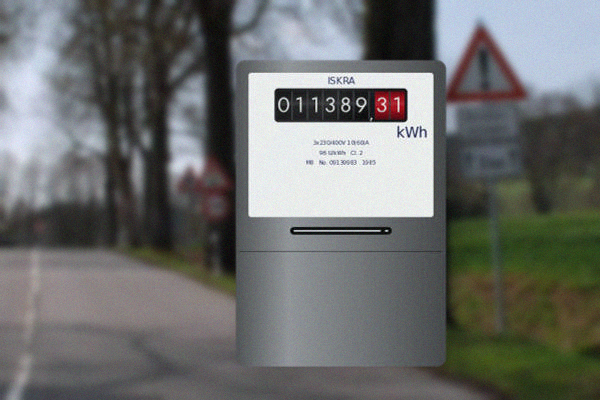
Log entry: 11389.31 (kWh)
